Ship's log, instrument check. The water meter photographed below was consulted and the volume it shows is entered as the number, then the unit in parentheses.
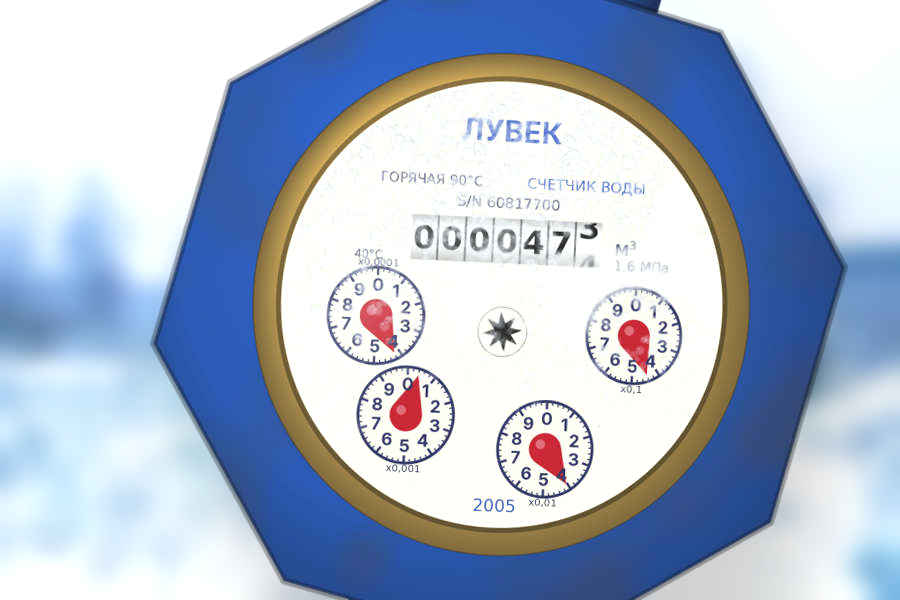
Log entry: 473.4404 (m³)
